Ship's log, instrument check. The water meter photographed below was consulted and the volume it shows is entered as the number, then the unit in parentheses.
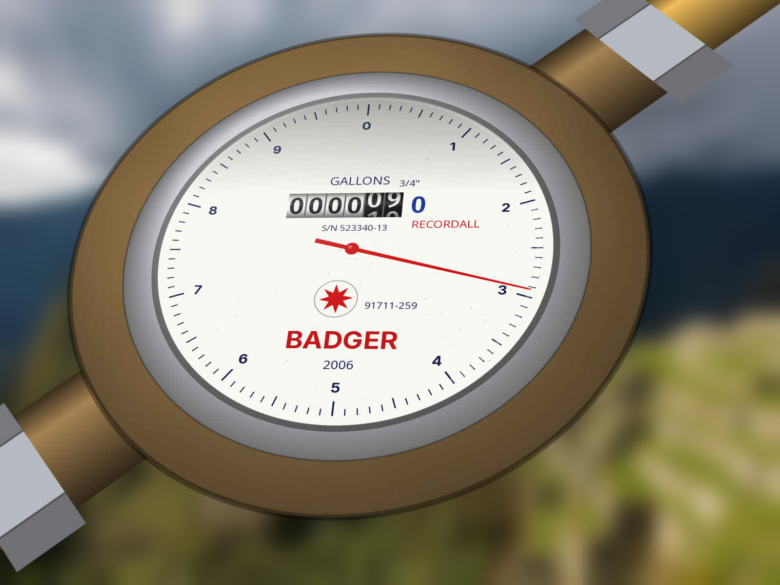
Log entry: 92.9 (gal)
